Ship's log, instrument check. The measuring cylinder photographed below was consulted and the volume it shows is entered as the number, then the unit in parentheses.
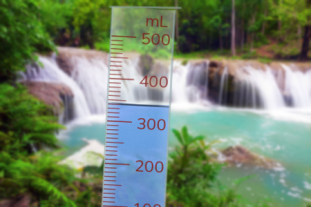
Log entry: 340 (mL)
